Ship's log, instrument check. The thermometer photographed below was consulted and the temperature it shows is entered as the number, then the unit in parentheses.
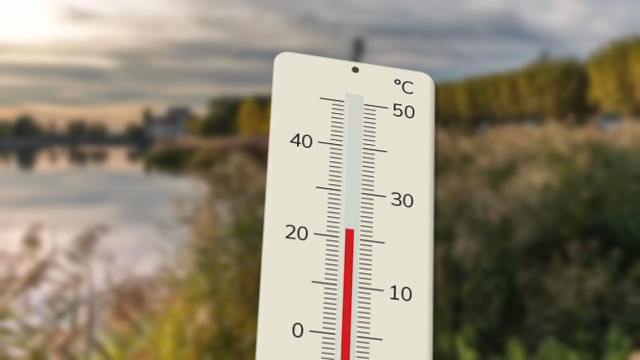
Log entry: 22 (°C)
